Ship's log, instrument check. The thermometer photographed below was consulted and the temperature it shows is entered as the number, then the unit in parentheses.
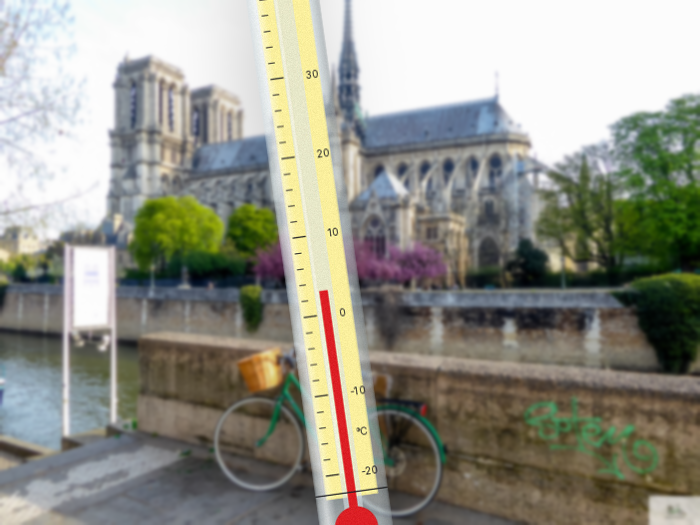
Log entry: 3 (°C)
